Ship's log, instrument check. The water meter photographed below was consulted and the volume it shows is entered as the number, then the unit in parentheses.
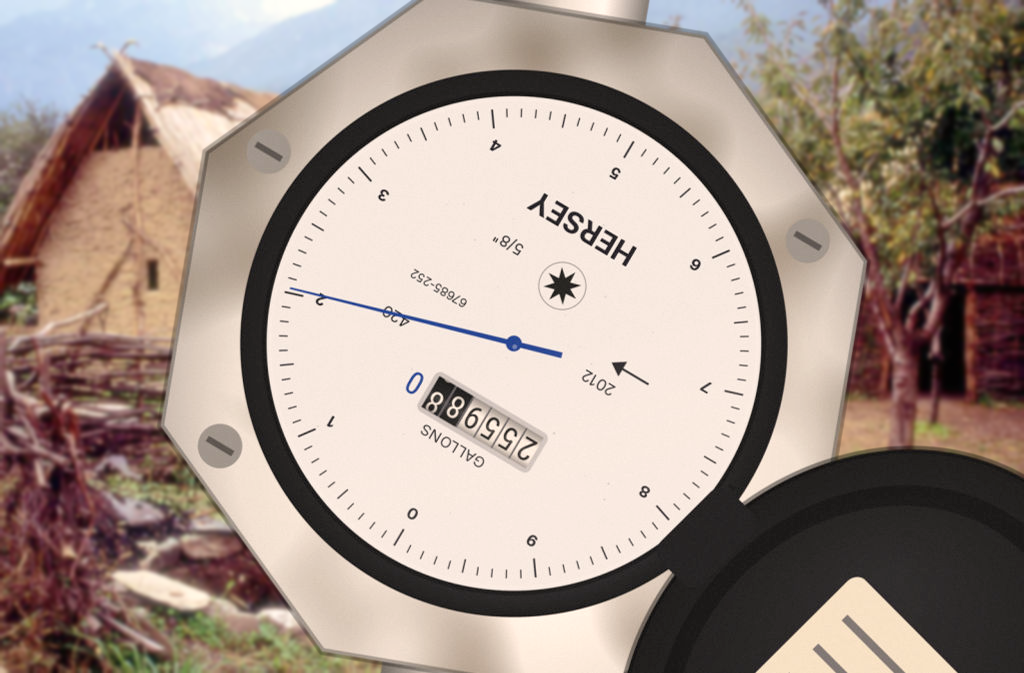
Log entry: 2559882.0 (gal)
